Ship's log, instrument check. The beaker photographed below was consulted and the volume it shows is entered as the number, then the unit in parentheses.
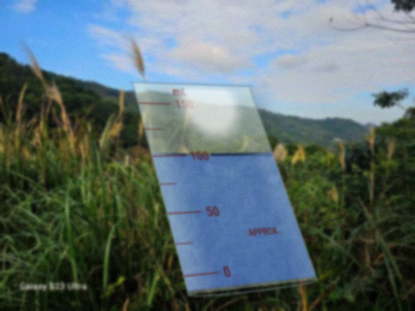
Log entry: 100 (mL)
